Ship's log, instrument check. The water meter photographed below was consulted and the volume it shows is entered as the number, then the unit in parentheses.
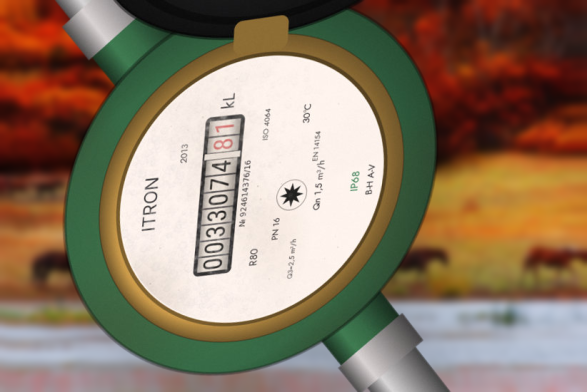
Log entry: 33074.81 (kL)
